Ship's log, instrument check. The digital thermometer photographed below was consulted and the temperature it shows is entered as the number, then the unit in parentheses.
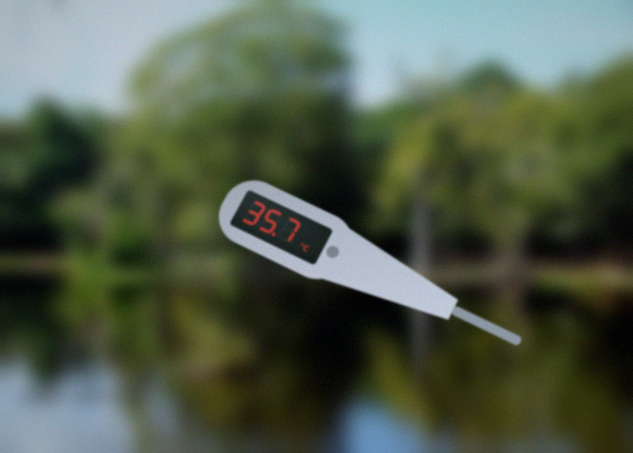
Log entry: 35.7 (°C)
